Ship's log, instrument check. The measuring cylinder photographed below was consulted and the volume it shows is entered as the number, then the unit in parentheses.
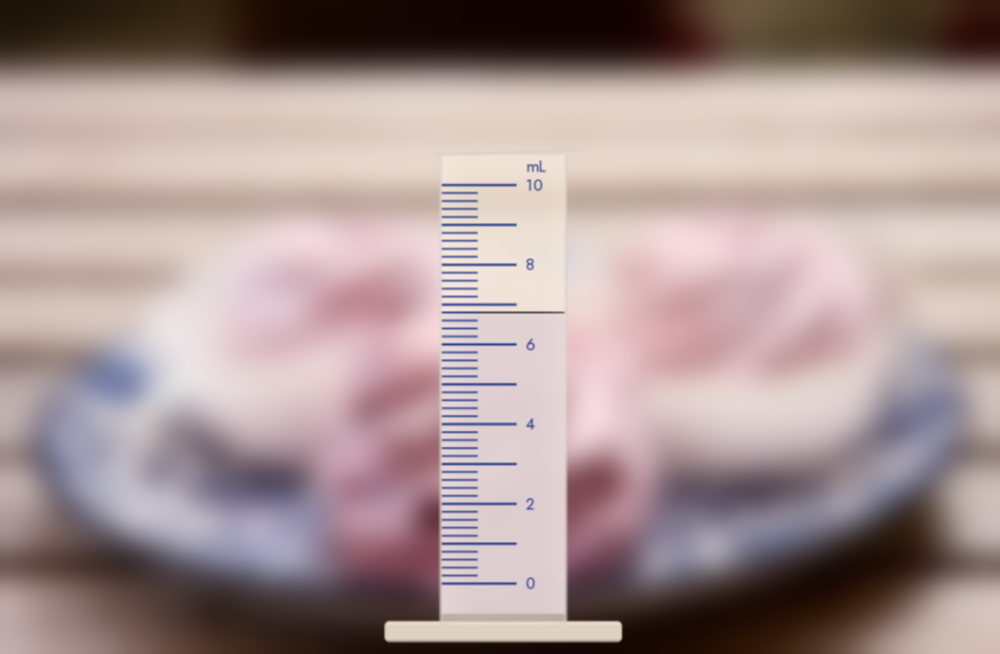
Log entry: 6.8 (mL)
